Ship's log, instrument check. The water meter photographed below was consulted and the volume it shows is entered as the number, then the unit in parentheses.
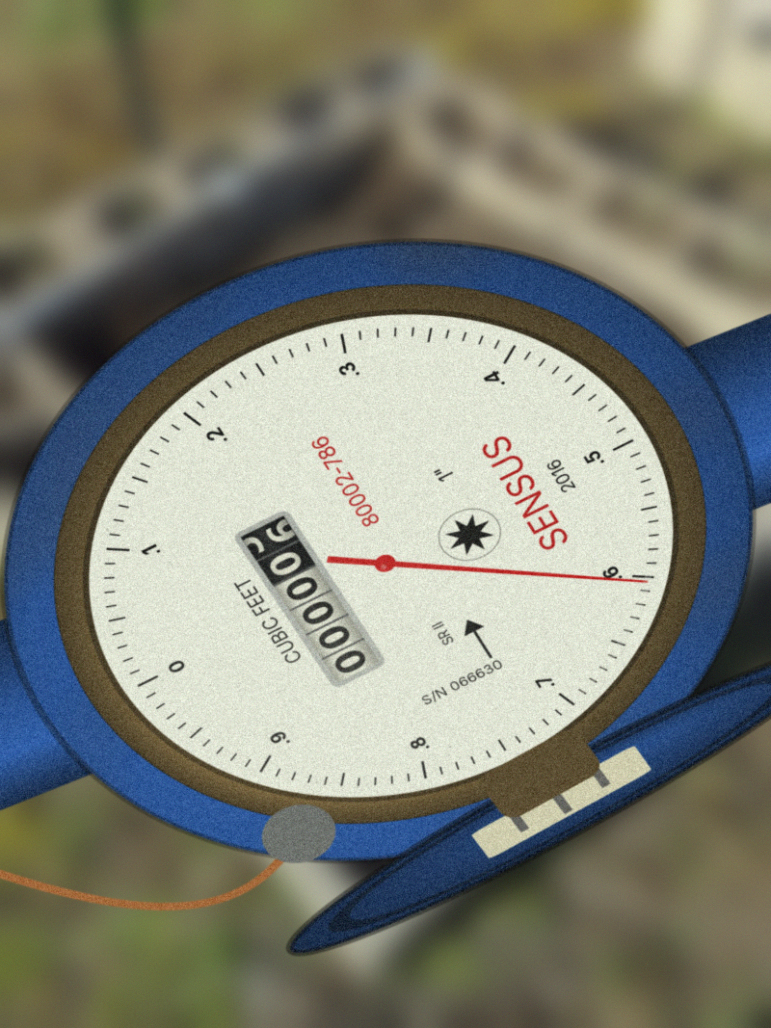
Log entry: 5.60 (ft³)
